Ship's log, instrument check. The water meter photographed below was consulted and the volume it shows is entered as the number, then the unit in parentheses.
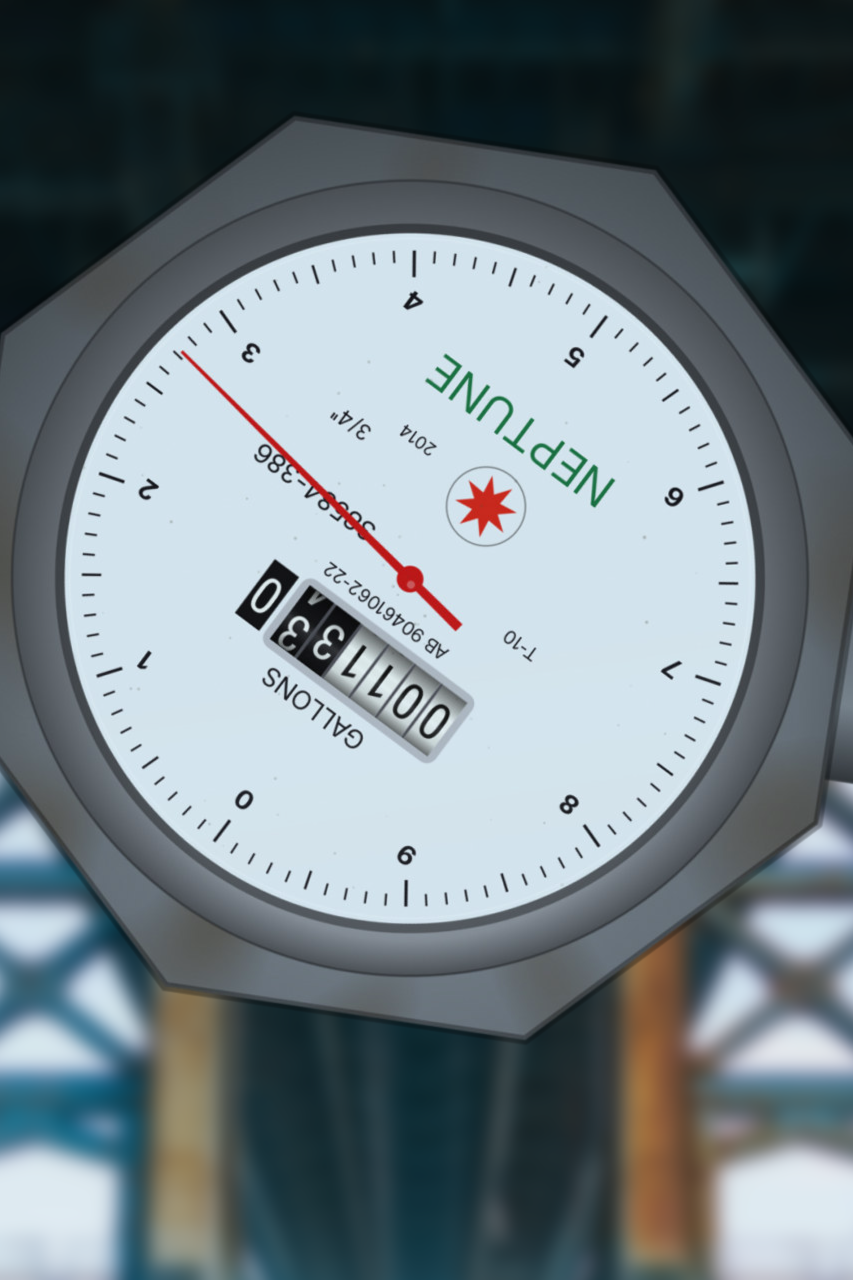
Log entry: 11332.7 (gal)
